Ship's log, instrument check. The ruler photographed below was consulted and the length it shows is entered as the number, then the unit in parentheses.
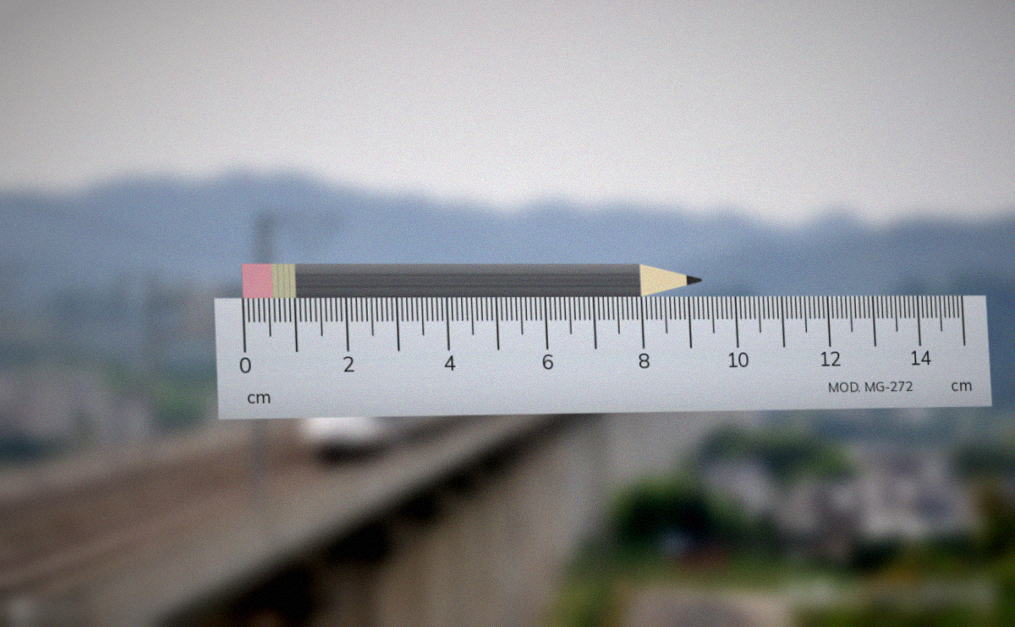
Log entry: 9.3 (cm)
